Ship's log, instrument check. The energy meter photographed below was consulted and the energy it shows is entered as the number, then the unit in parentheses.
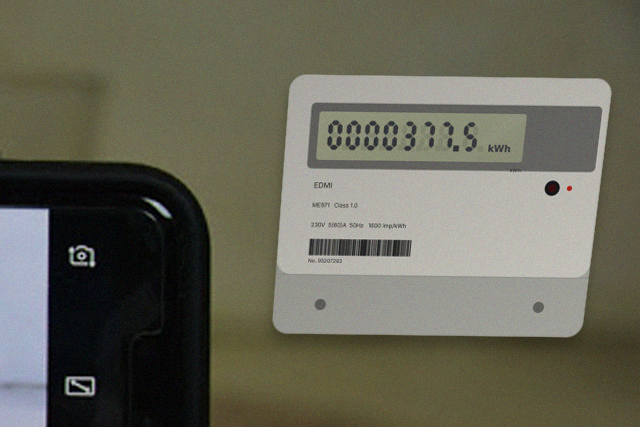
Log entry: 377.5 (kWh)
